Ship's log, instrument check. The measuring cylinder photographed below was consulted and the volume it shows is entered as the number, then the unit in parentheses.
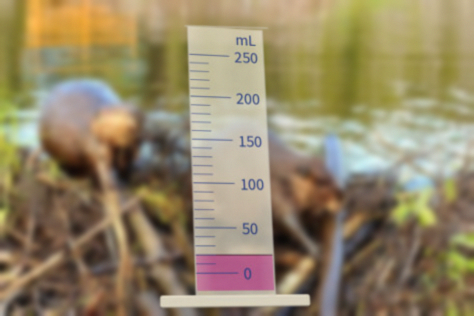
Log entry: 20 (mL)
